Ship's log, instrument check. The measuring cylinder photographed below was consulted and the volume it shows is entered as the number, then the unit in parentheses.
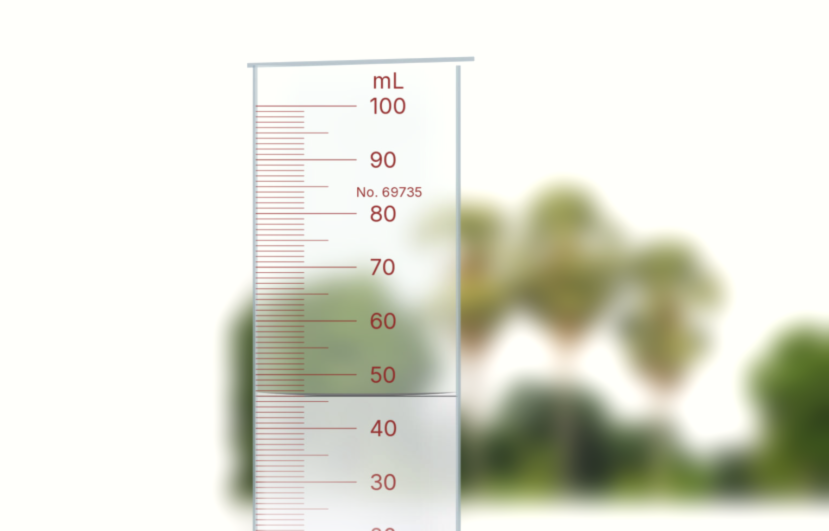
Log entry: 46 (mL)
